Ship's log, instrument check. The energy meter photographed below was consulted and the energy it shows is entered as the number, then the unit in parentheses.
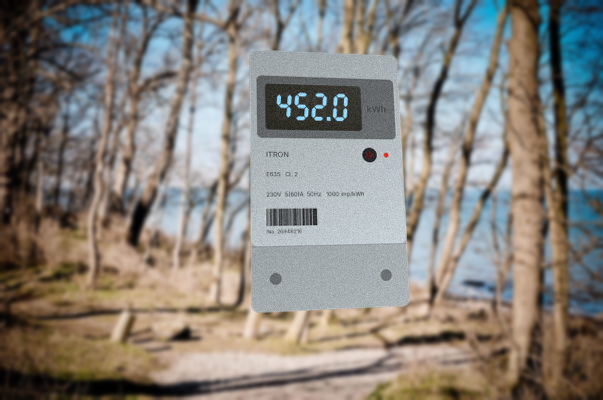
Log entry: 452.0 (kWh)
